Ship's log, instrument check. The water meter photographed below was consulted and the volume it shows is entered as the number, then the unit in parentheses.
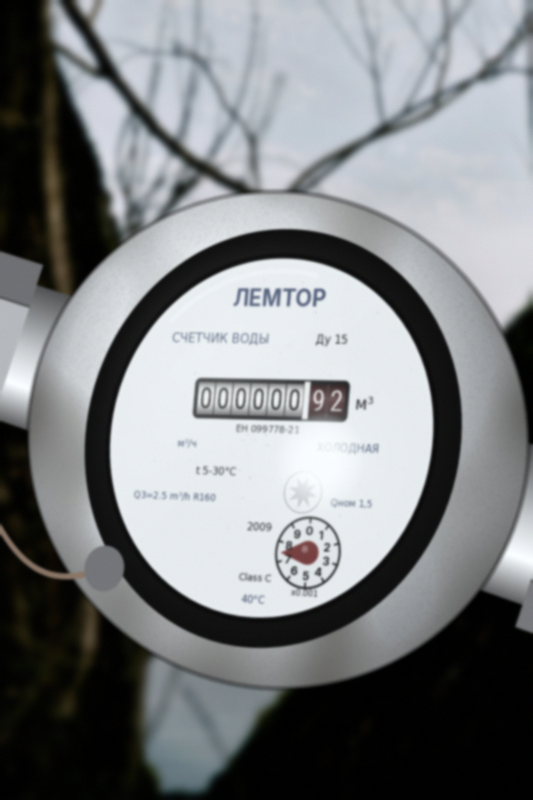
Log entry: 0.927 (m³)
